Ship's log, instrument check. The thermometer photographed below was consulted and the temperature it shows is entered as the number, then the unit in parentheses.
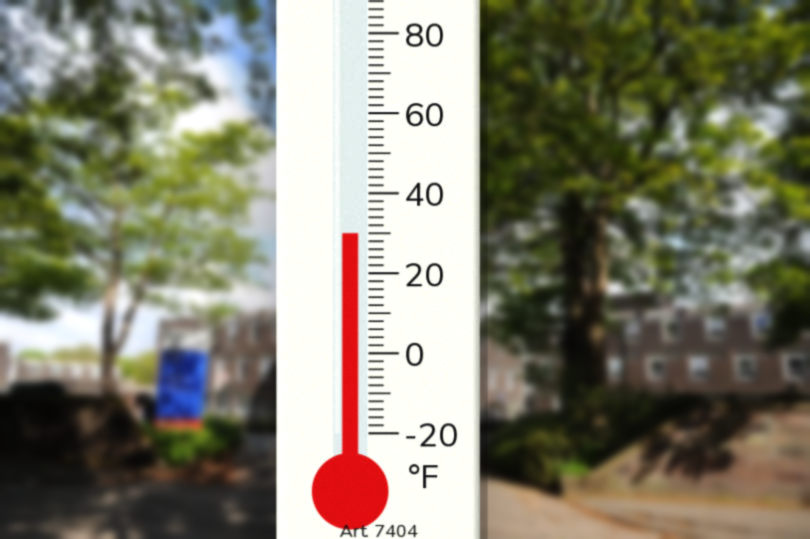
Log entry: 30 (°F)
